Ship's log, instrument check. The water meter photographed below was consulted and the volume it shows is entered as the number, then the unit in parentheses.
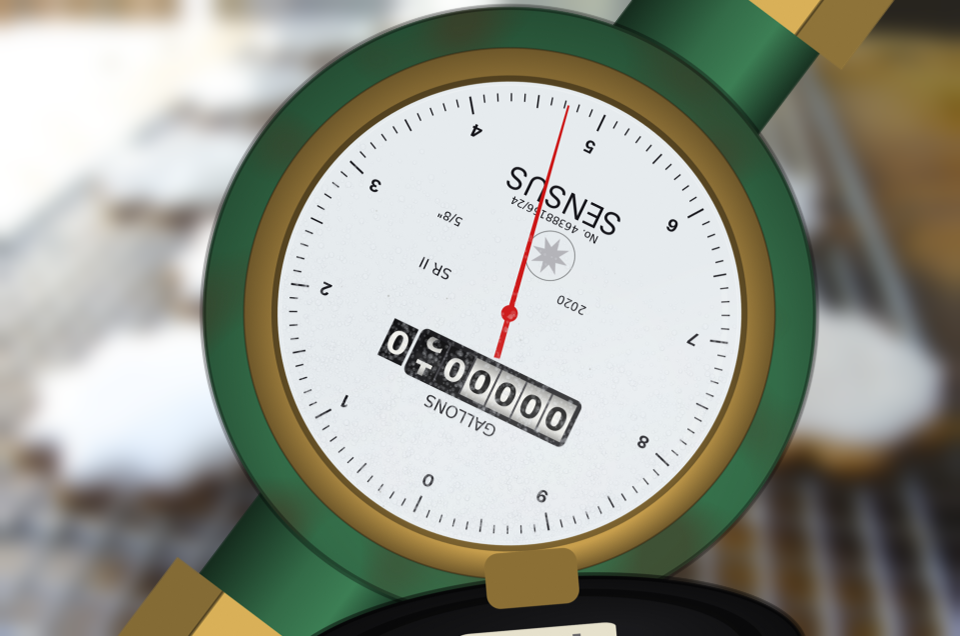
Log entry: 14.7 (gal)
